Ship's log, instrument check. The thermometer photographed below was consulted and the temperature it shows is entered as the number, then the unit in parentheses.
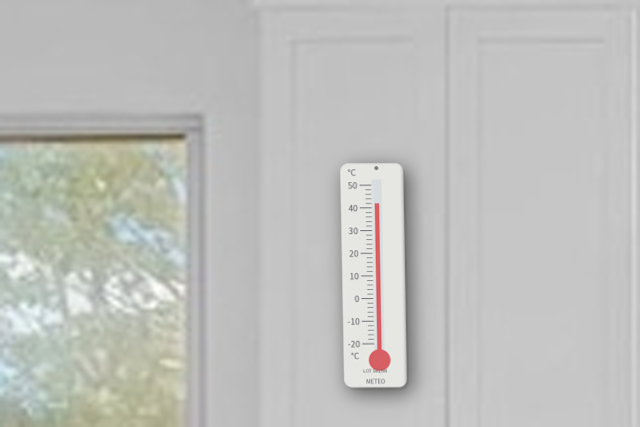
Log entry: 42 (°C)
